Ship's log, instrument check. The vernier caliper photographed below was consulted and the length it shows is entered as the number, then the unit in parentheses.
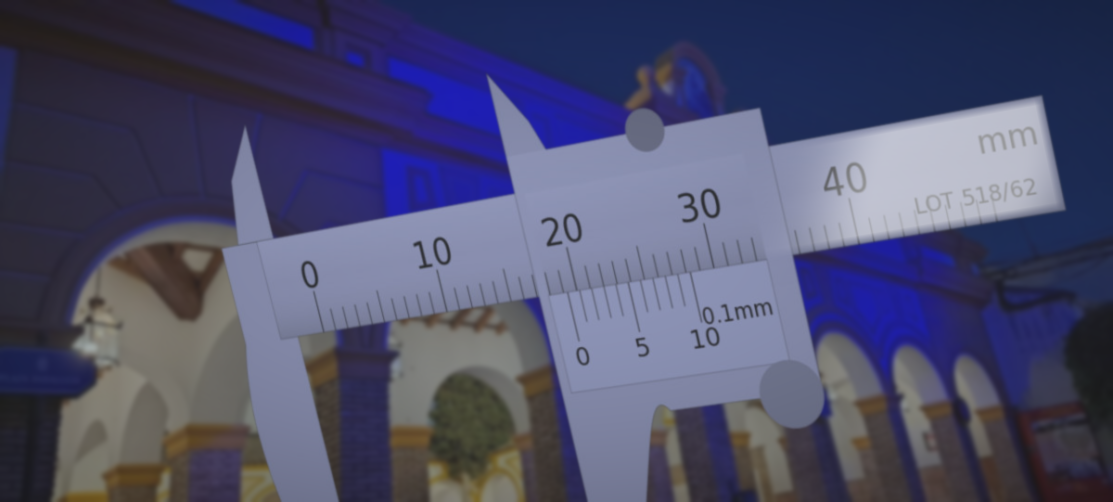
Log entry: 19.3 (mm)
